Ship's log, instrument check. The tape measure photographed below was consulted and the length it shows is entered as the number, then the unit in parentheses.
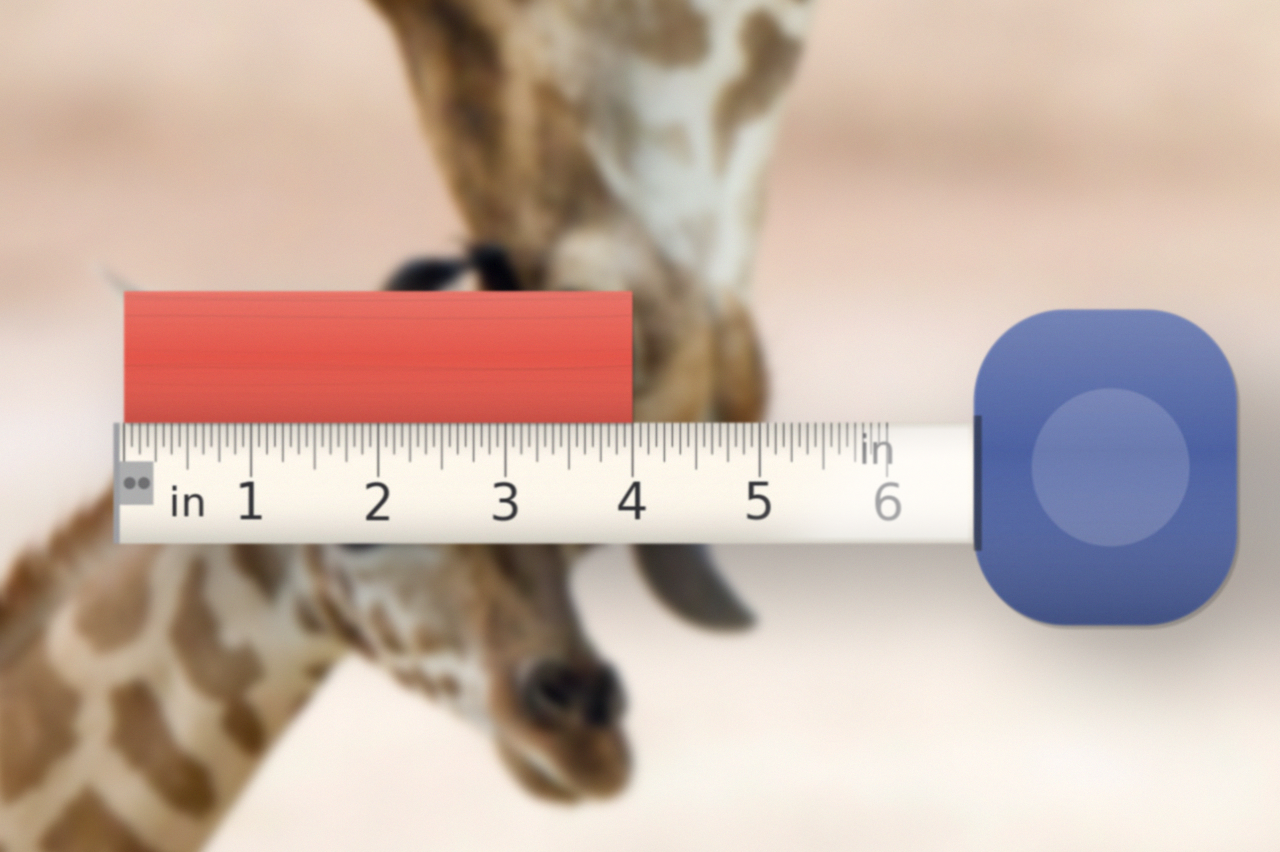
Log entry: 4 (in)
